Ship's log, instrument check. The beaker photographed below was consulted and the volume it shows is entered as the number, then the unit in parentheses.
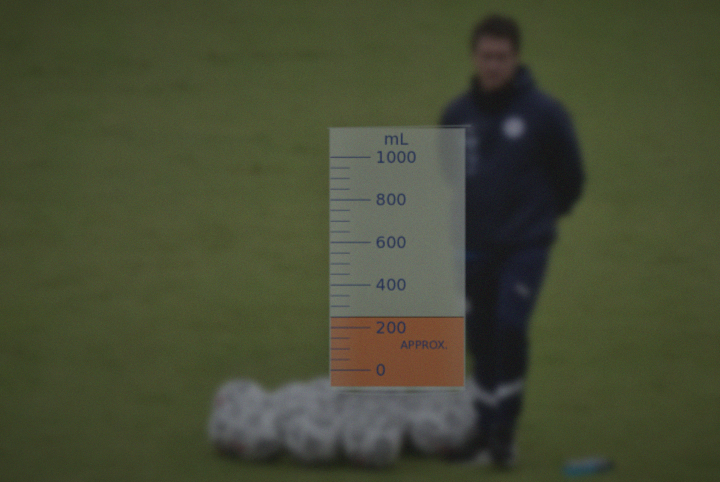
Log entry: 250 (mL)
